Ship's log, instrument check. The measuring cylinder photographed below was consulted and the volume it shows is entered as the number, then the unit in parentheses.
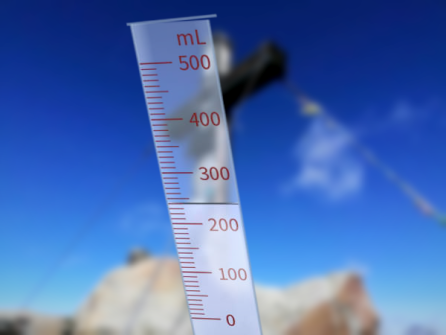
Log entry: 240 (mL)
